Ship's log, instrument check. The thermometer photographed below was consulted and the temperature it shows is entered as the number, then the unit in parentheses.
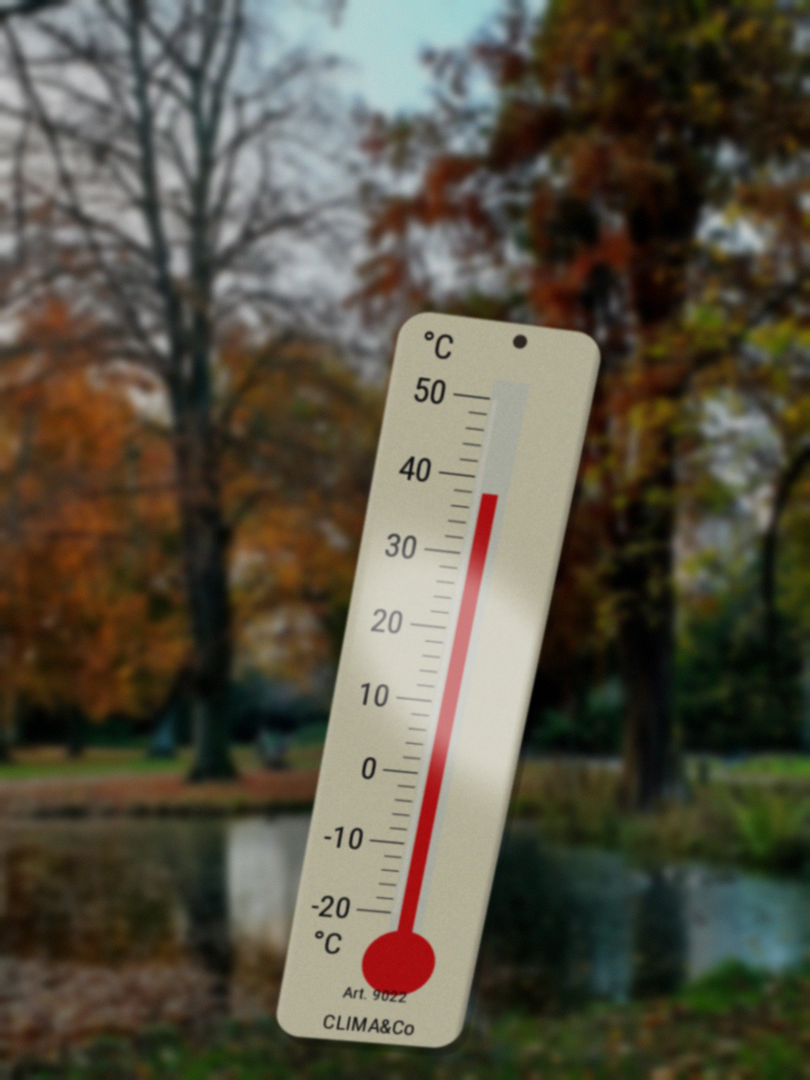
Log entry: 38 (°C)
